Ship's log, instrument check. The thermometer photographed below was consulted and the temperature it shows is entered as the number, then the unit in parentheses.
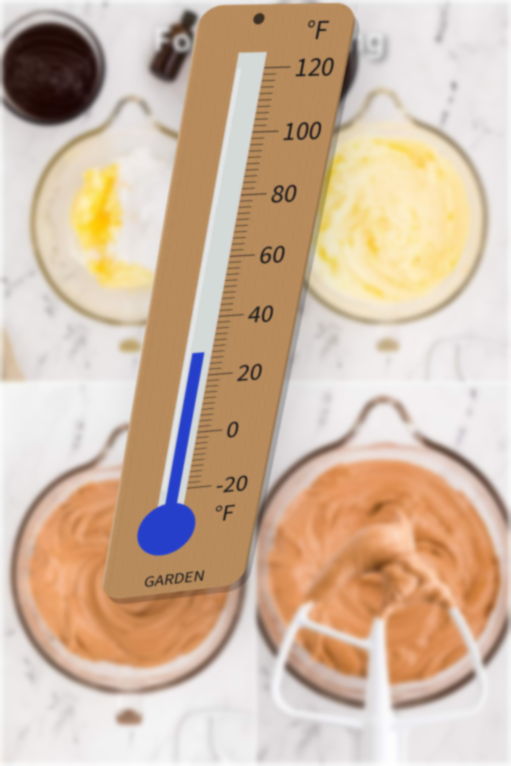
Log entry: 28 (°F)
